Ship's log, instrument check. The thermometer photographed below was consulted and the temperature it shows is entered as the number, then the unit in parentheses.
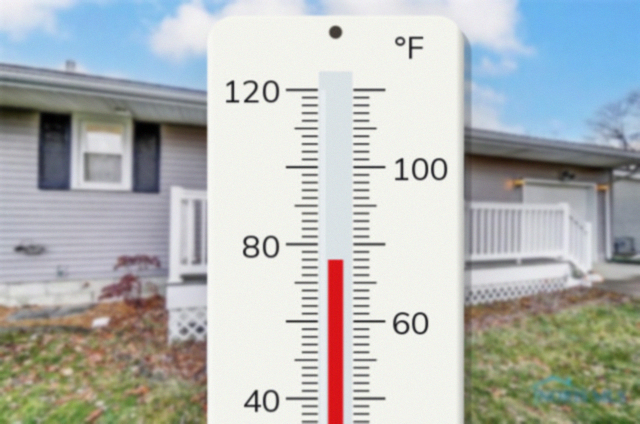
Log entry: 76 (°F)
